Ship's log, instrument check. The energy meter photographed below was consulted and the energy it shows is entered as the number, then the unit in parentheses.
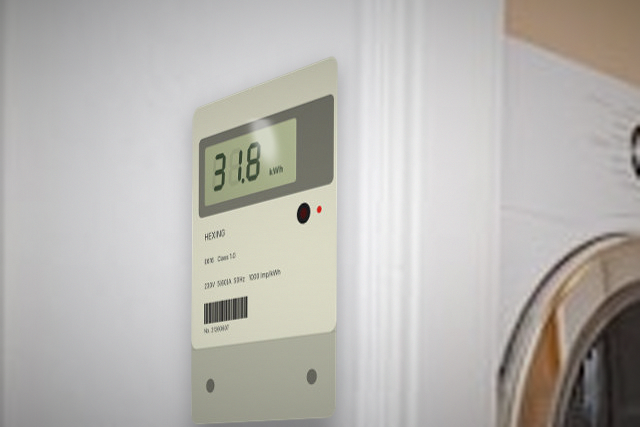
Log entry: 31.8 (kWh)
